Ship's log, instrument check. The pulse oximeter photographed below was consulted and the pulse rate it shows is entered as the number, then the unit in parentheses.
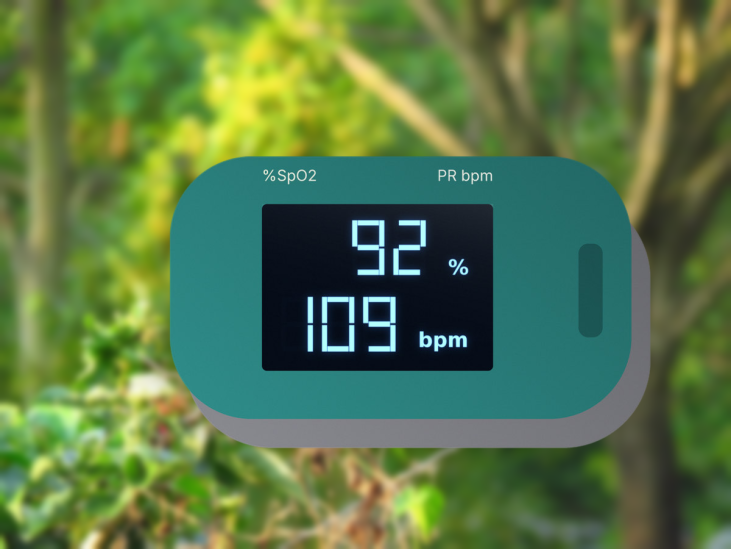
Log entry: 109 (bpm)
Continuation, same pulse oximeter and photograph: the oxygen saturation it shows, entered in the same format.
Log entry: 92 (%)
